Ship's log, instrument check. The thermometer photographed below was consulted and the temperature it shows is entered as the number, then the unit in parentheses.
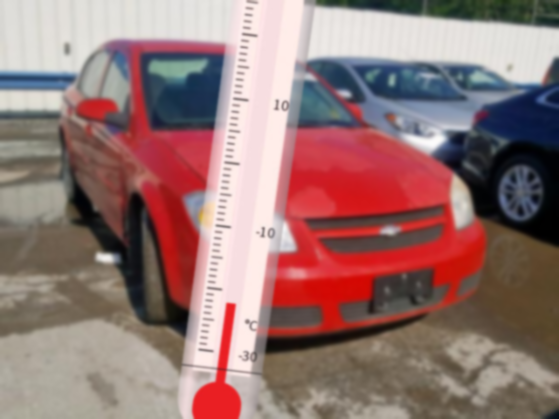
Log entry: -22 (°C)
